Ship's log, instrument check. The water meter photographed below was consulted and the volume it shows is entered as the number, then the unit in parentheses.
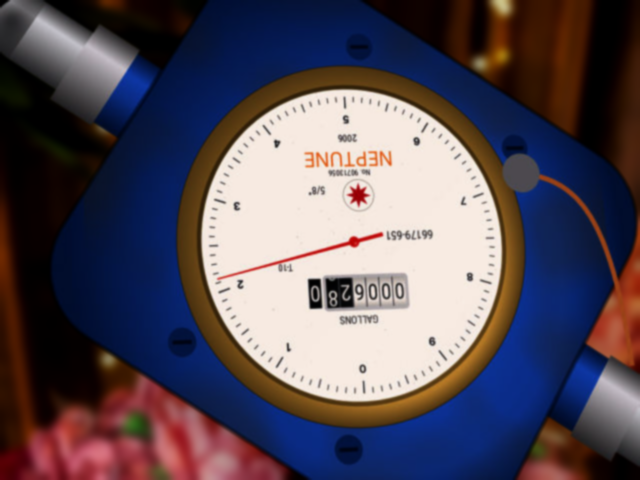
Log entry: 6282.1 (gal)
